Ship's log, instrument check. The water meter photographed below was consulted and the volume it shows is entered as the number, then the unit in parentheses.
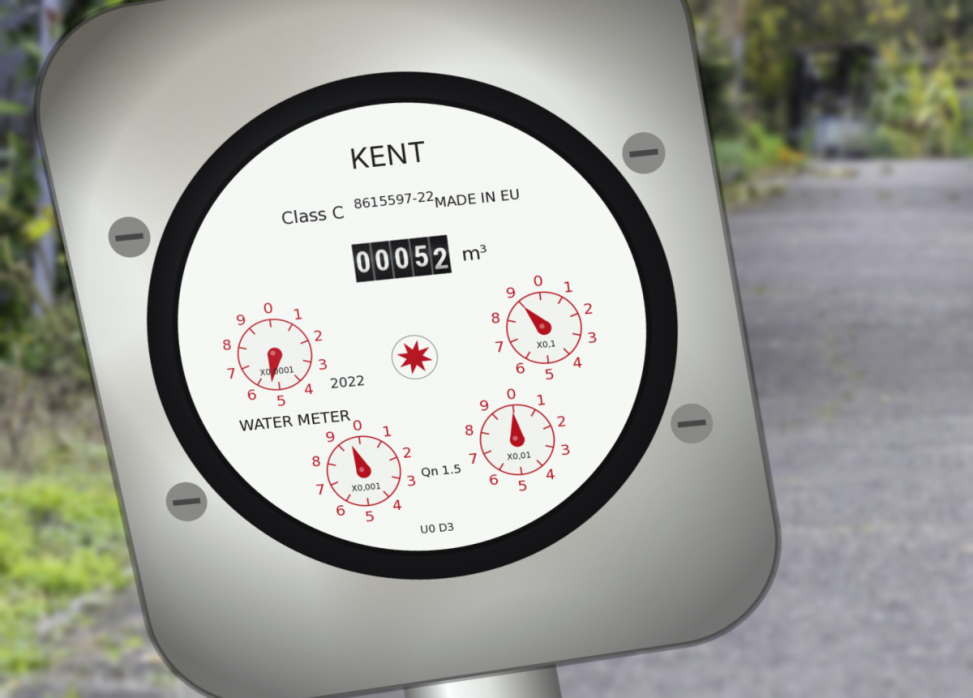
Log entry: 51.8995 (m³)
